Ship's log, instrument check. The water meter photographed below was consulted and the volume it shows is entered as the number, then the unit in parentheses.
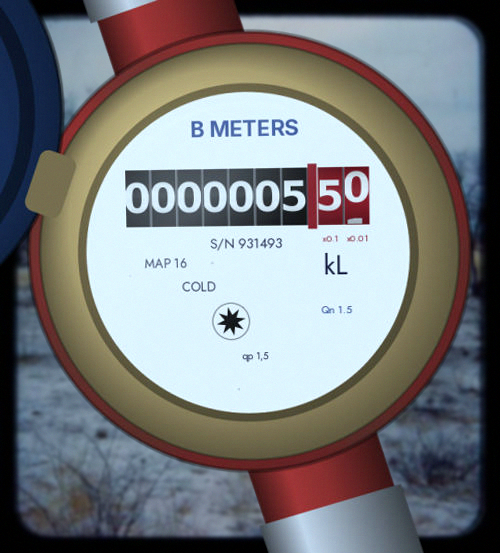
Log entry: 5.50 (kL)
